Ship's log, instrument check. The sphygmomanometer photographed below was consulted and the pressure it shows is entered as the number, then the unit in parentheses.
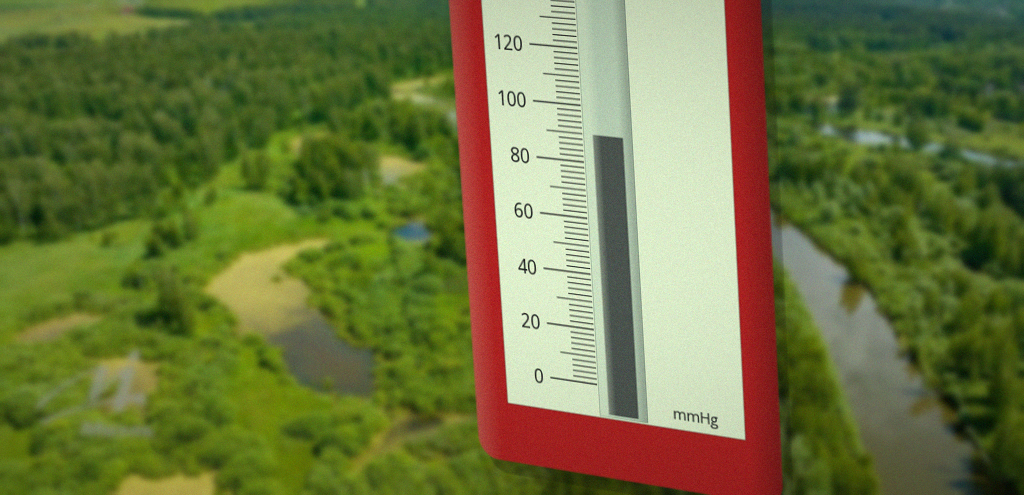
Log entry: 90 (mmHg)
